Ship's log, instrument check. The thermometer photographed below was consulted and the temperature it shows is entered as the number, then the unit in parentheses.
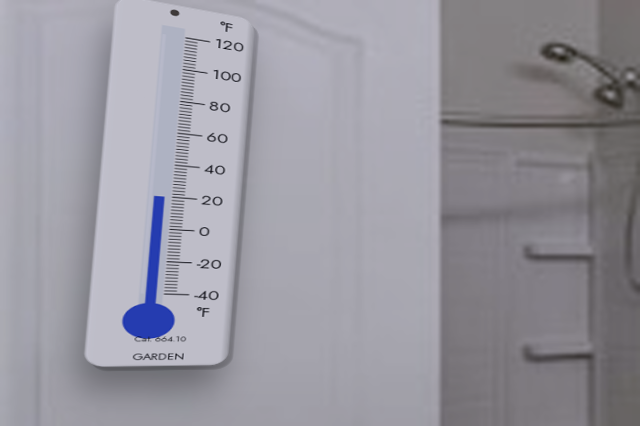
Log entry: 20 (°F)
